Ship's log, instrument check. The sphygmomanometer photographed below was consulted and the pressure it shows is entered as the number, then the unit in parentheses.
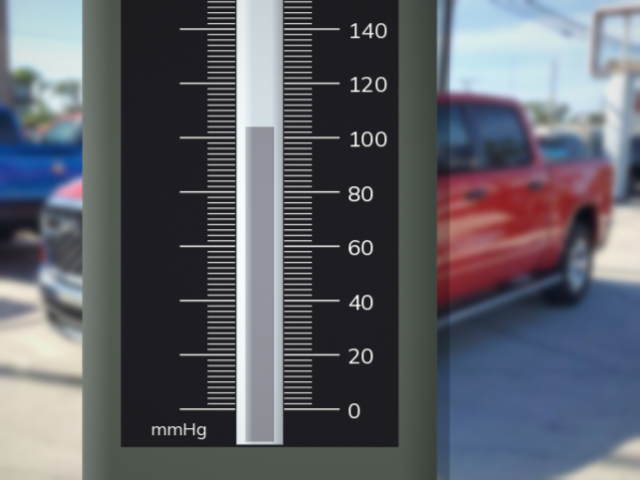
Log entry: 104 (mmHg)
